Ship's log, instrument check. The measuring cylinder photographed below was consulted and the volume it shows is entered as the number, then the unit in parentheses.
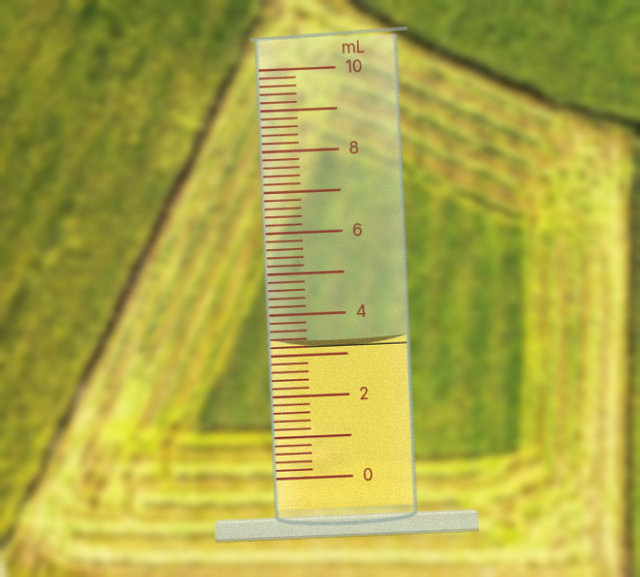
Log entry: 3.2 (mL)
